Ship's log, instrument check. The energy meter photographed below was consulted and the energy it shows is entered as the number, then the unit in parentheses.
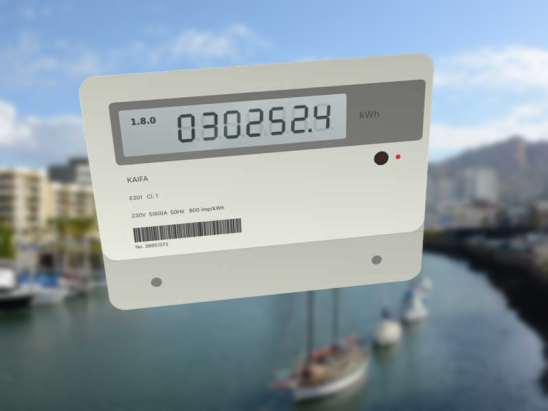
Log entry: 30252.4 (kWh)
